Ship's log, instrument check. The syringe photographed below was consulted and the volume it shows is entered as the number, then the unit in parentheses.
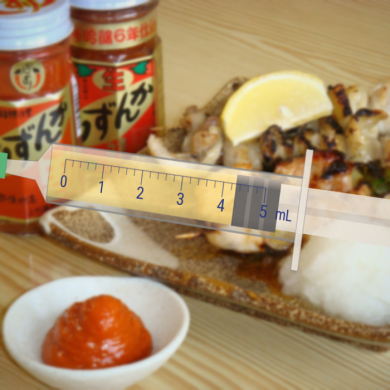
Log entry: 4.3 (mL)
